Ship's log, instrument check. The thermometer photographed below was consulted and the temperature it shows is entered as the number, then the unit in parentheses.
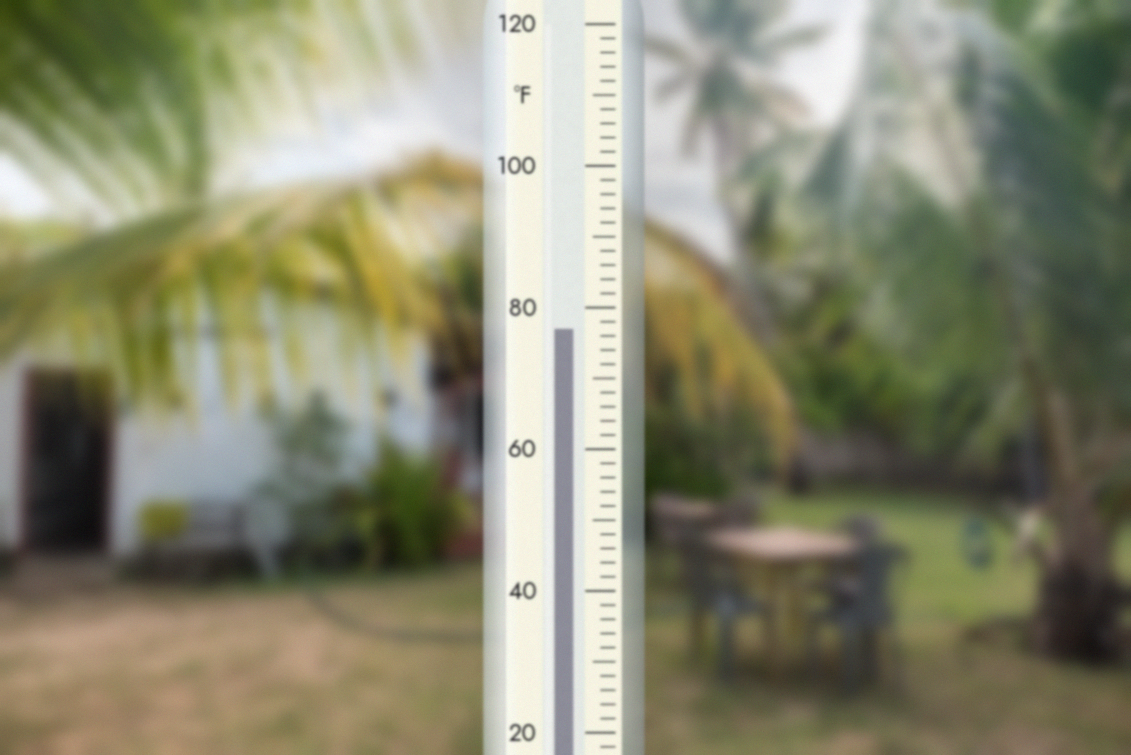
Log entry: 77 (°F)
